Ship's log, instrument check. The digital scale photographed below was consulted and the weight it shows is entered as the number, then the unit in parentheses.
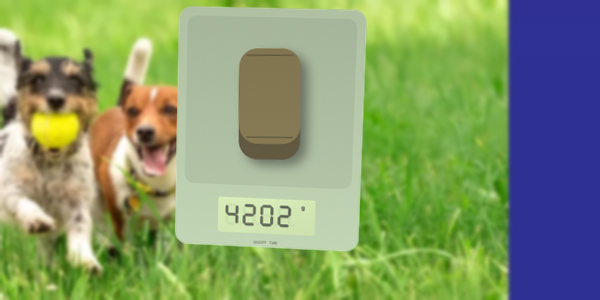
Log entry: 4202 (g)
